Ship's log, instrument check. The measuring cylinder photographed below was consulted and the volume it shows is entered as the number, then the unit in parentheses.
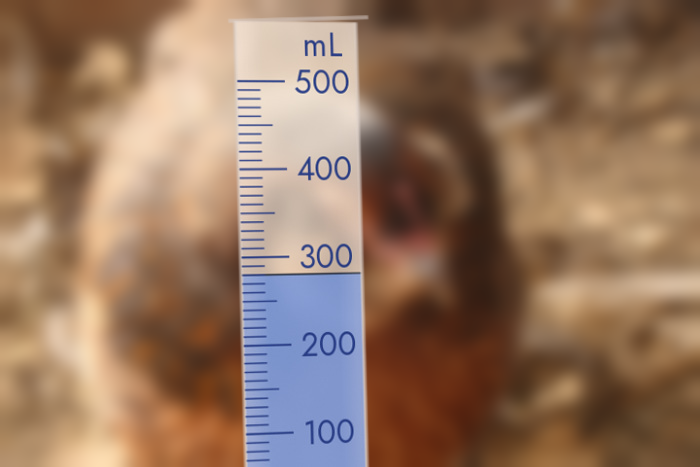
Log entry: 280 (mL)
